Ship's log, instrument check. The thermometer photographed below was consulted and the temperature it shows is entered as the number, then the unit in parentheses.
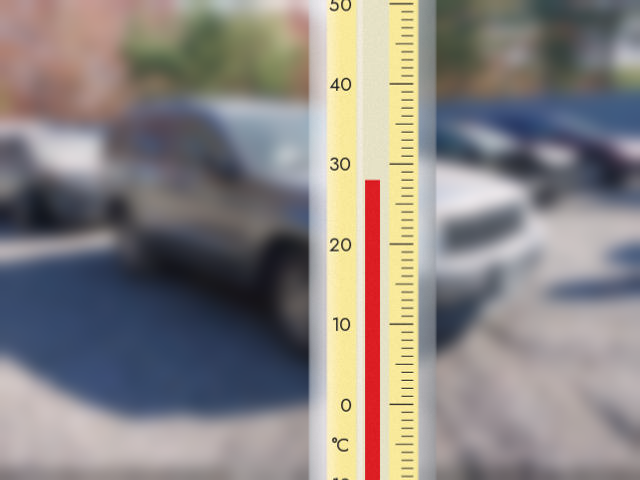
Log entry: 28 (°C)
